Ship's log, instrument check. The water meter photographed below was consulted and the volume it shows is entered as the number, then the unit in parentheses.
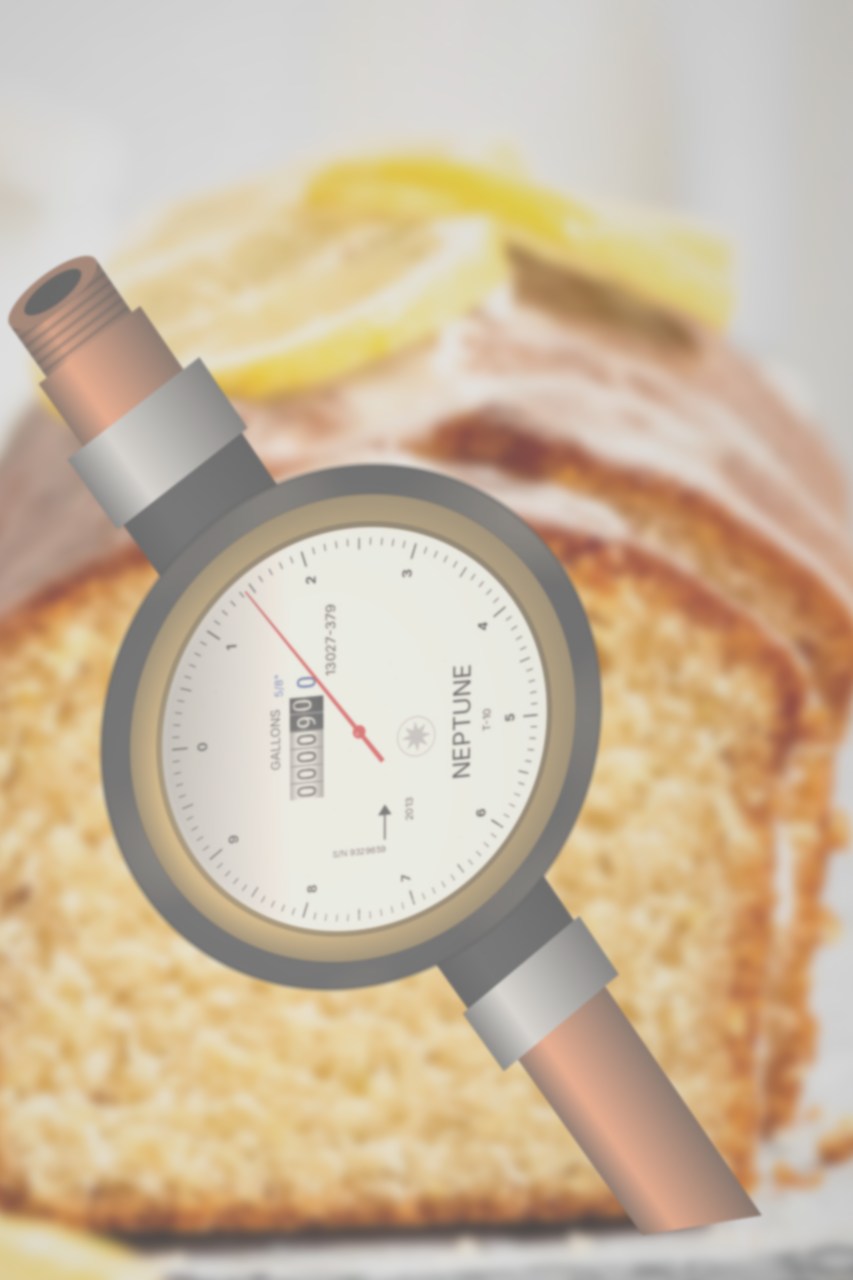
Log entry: 901.4 (gal)
